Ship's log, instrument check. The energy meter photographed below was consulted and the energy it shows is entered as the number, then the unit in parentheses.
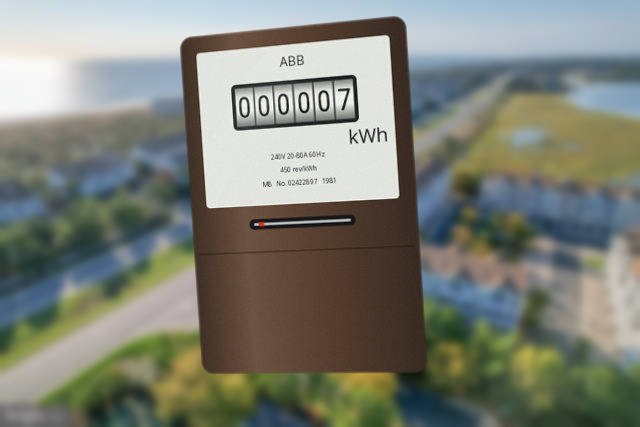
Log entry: 7 (kWh)
